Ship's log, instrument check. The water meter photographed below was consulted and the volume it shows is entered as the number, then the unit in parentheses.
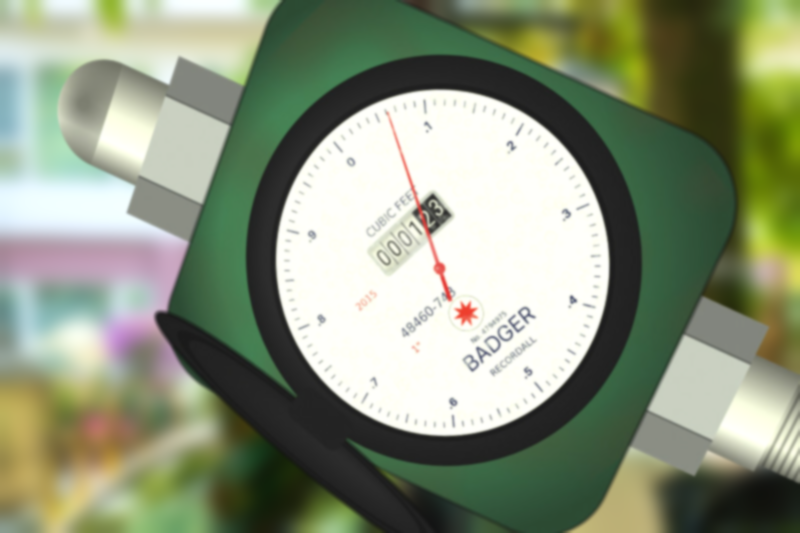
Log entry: 123.06 (ft³)
